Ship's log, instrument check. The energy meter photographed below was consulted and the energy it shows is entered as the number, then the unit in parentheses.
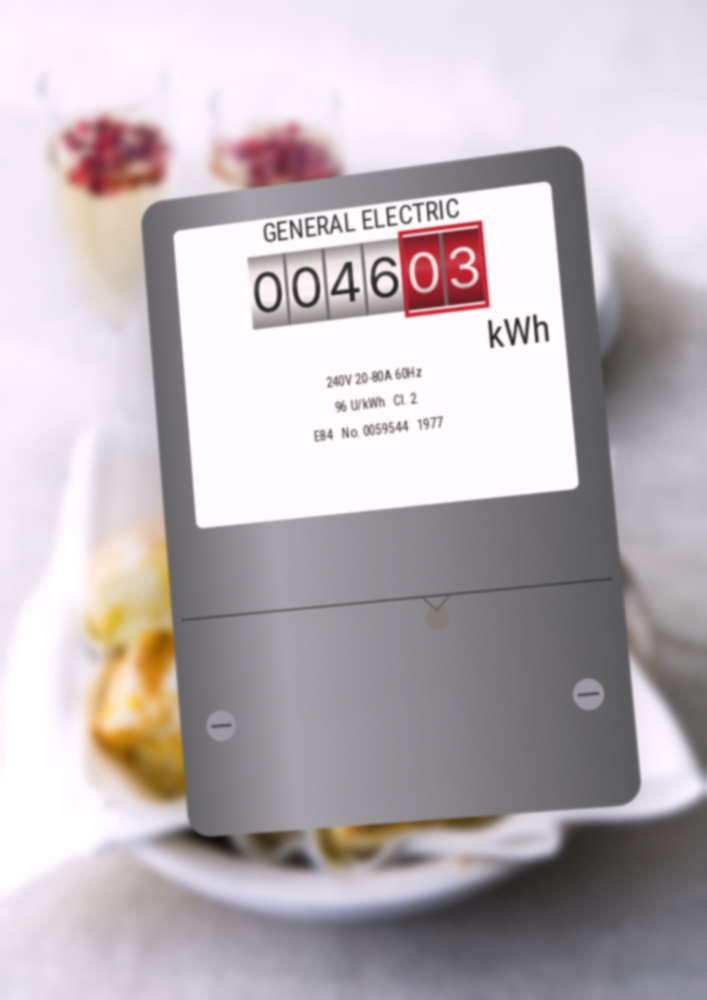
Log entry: 46.03 (kWh)
